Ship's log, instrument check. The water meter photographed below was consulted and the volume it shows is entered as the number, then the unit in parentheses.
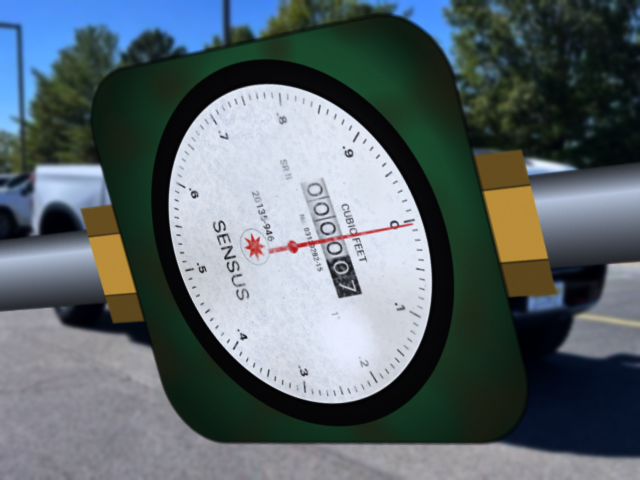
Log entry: 7.00 (ft³)
